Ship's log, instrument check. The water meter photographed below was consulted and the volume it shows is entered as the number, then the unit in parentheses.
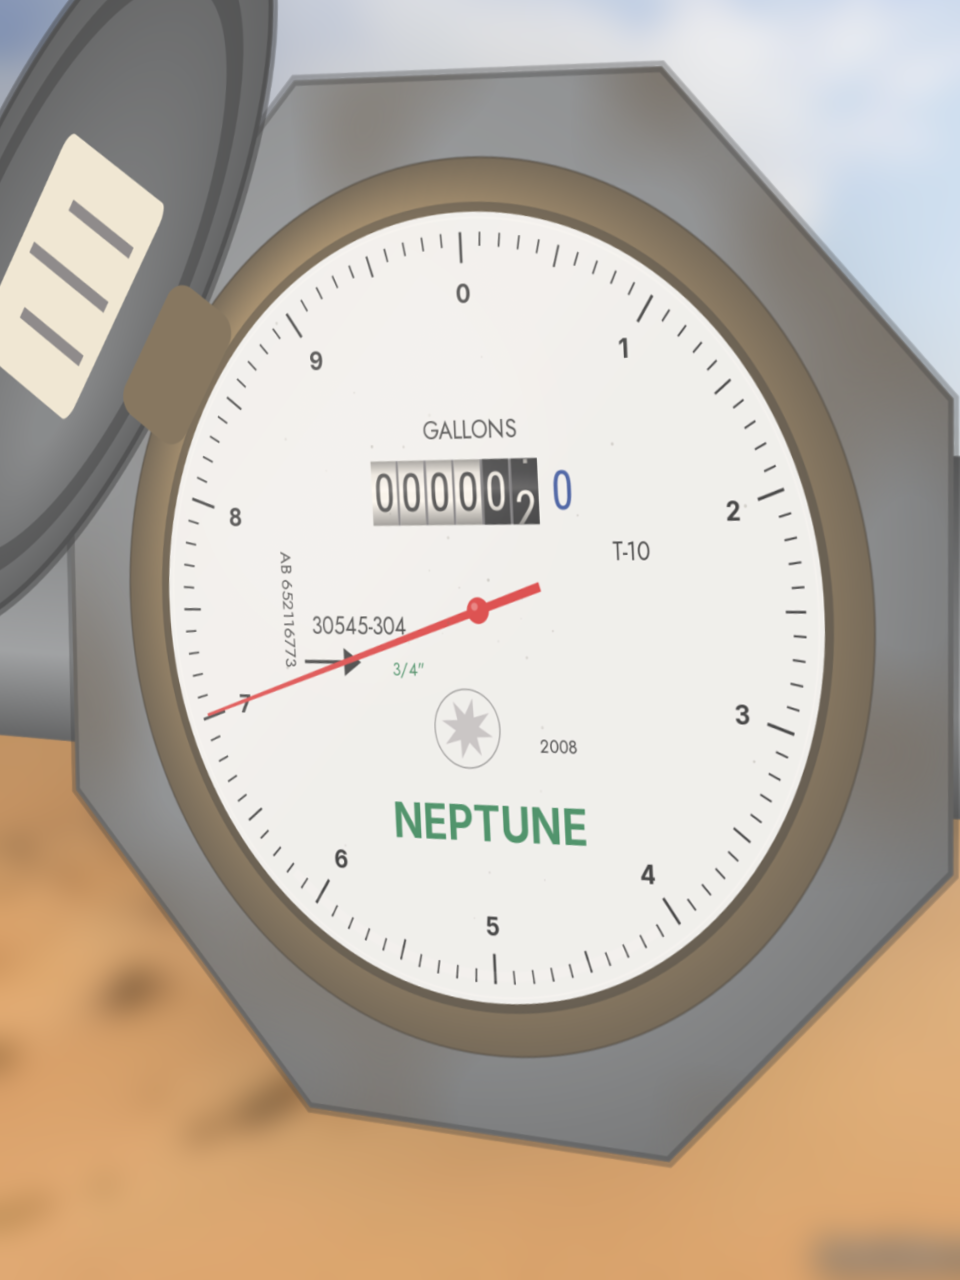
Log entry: 17.0 (gal)
